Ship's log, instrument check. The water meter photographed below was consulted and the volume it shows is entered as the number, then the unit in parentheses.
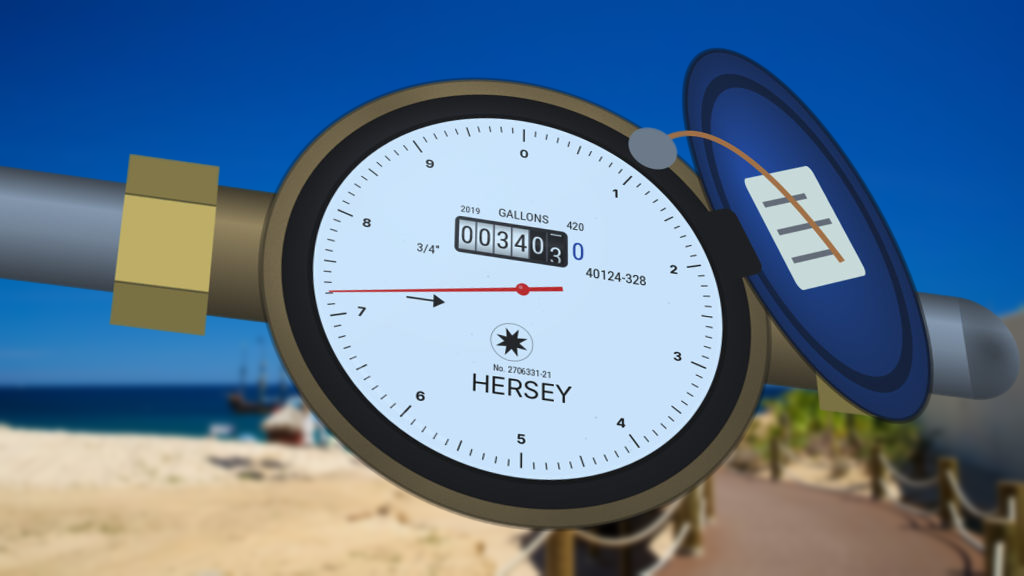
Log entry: 34027.2 (gal)
